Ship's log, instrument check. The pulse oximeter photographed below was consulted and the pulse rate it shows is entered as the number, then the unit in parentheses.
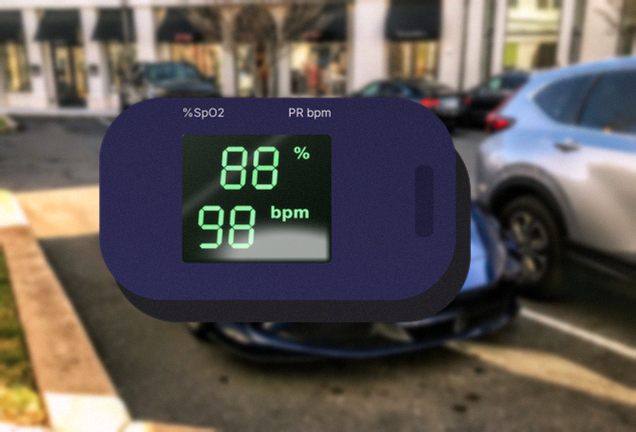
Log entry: 98 (bpm)
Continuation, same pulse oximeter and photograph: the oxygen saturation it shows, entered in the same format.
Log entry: 88 (%)
